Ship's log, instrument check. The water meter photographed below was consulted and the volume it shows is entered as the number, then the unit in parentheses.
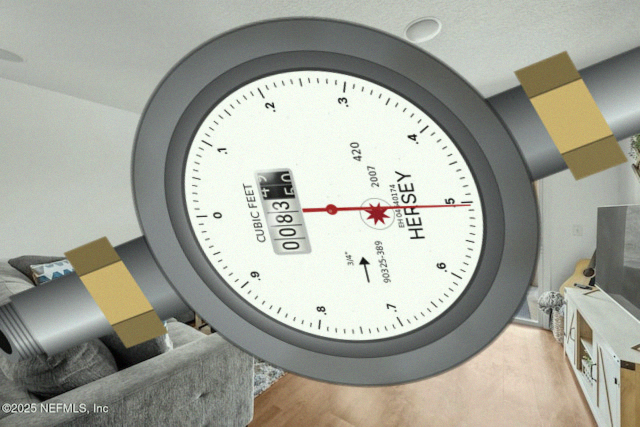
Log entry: 8349.50 (ft³)
